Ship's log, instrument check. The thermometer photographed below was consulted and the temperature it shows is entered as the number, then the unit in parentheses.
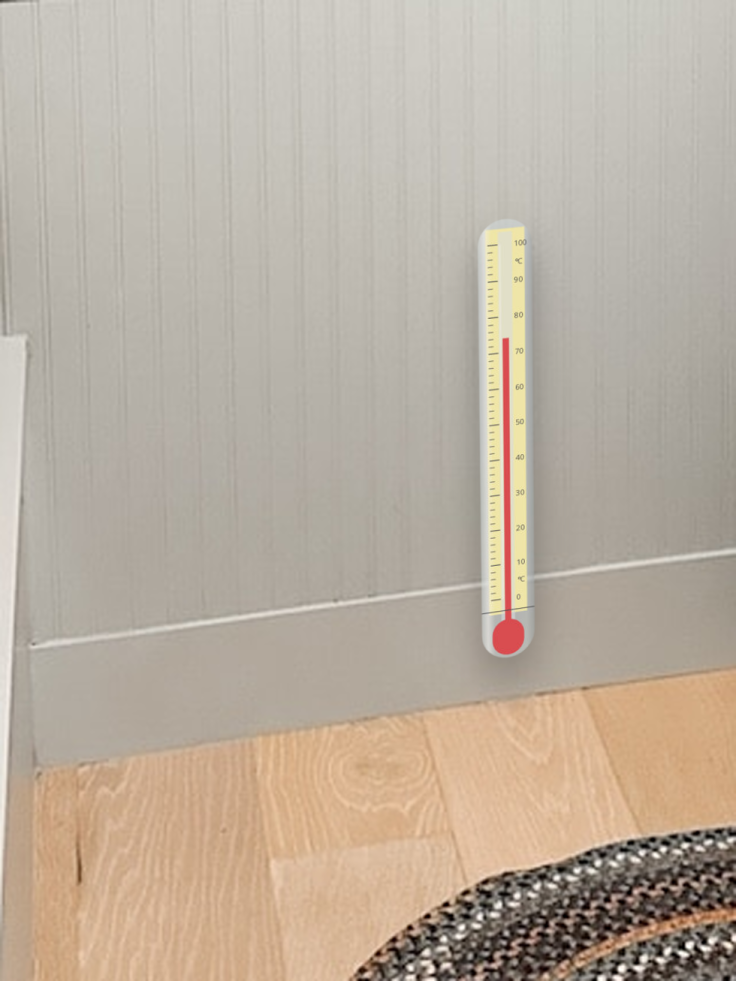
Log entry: 74 (°C)
